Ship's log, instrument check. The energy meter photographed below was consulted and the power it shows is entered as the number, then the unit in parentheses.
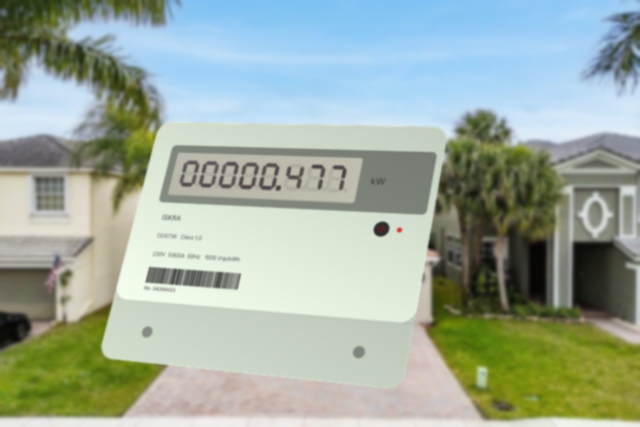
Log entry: 0.477 (kW)
